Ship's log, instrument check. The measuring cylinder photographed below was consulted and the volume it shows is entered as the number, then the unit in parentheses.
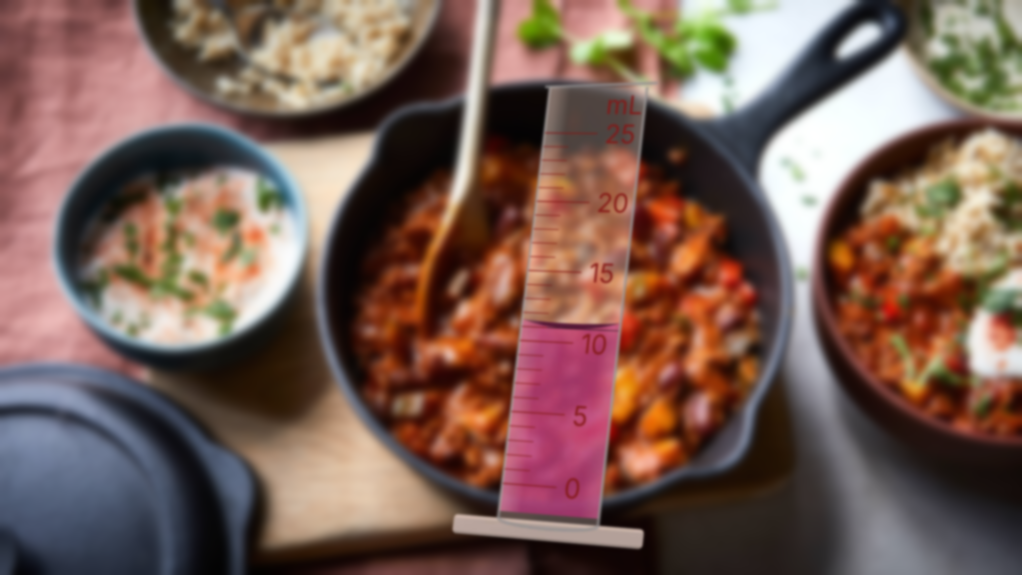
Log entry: 11 (mL)
